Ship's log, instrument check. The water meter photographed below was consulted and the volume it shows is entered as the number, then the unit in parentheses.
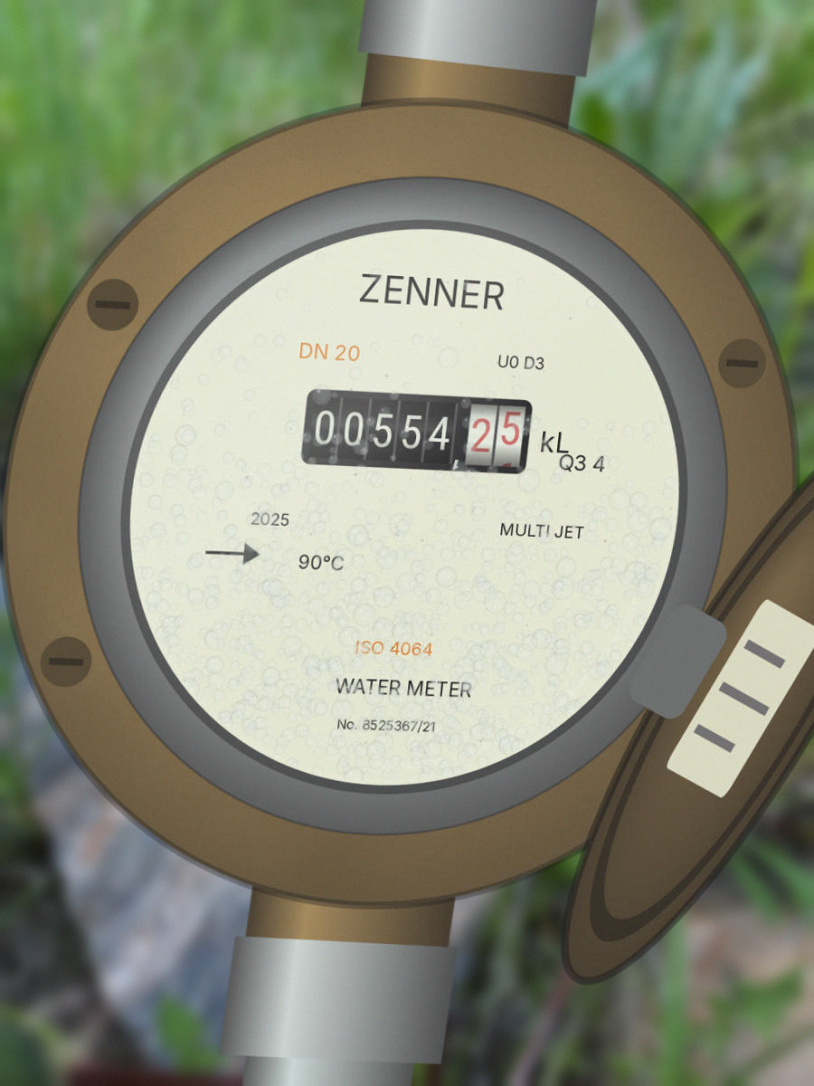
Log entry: 554.25 (kL)
